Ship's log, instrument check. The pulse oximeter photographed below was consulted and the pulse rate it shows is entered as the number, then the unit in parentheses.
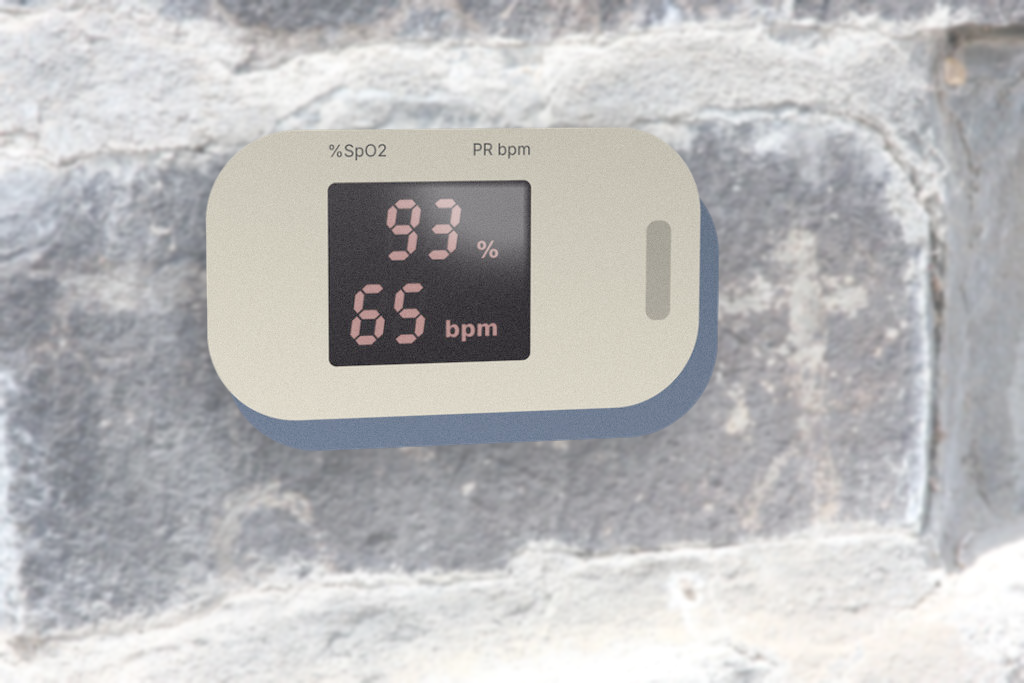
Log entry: 65 (bpm)
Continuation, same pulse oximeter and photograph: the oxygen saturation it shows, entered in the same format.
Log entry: 93 (%)
